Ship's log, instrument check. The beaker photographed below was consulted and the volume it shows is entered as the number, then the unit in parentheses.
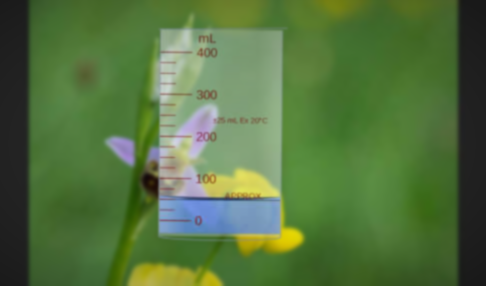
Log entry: 50 (mL)
